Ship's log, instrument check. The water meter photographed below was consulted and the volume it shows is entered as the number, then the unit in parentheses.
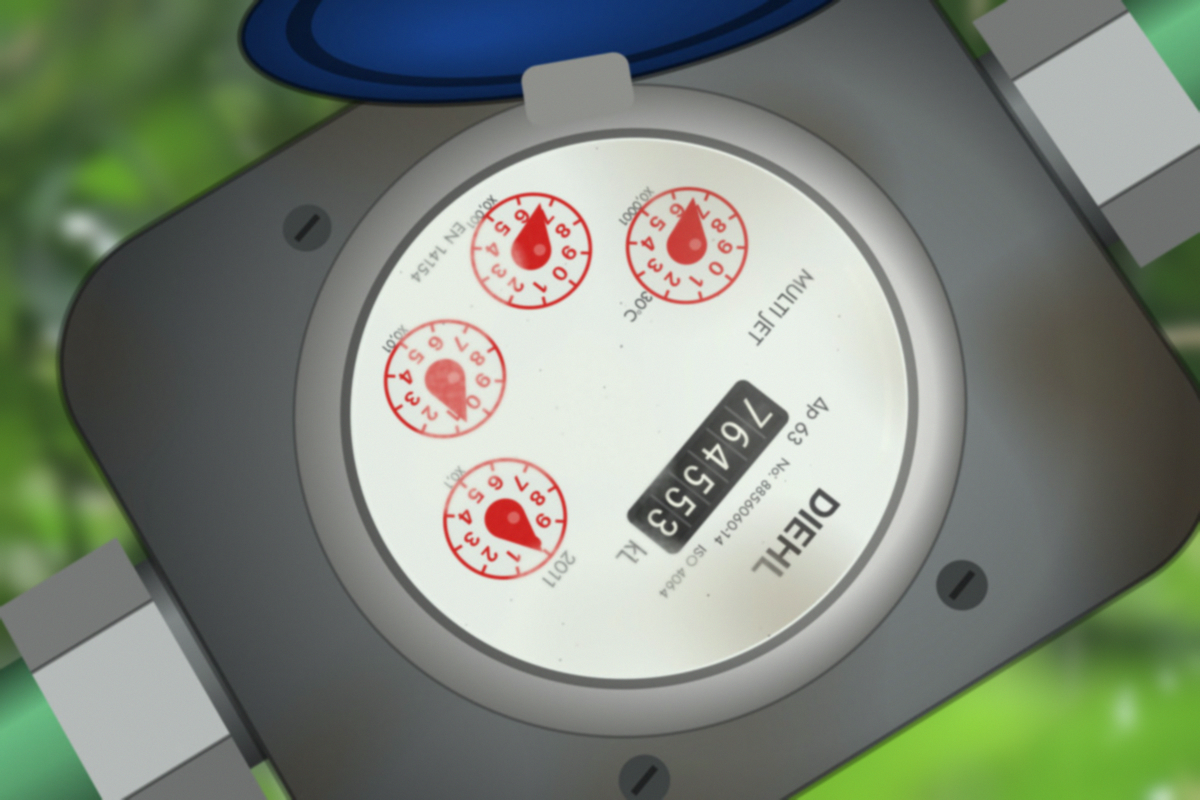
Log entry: 764553.0066 (kL)
